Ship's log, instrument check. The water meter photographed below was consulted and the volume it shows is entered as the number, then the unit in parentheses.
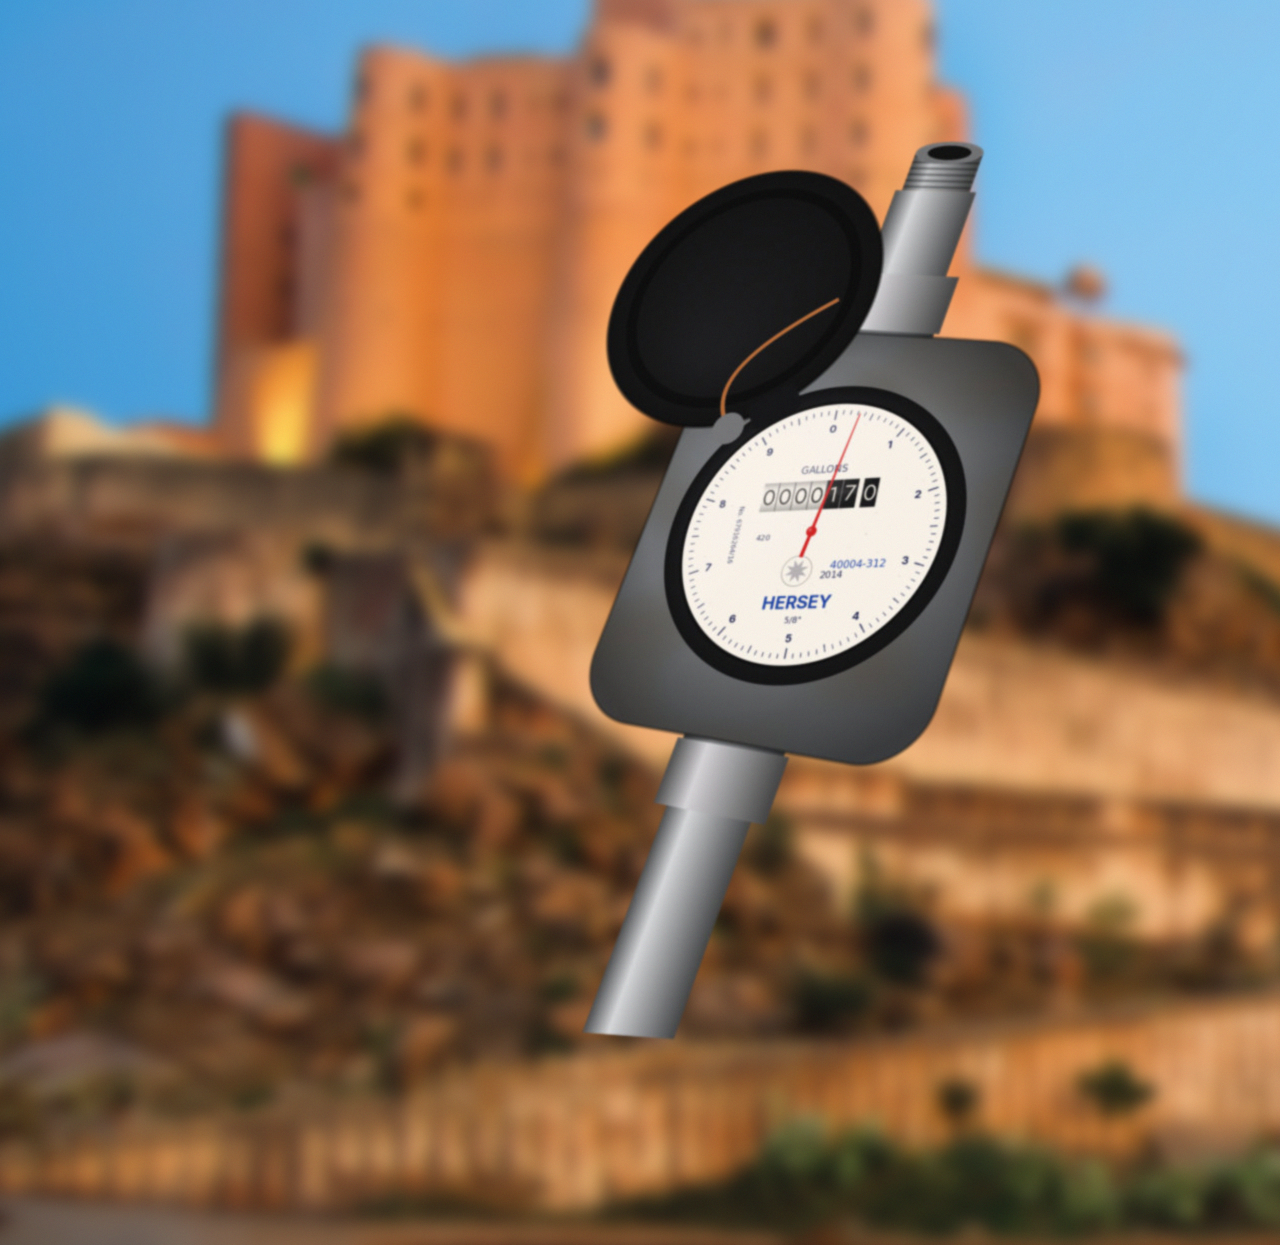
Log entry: 170.3 (gal)
